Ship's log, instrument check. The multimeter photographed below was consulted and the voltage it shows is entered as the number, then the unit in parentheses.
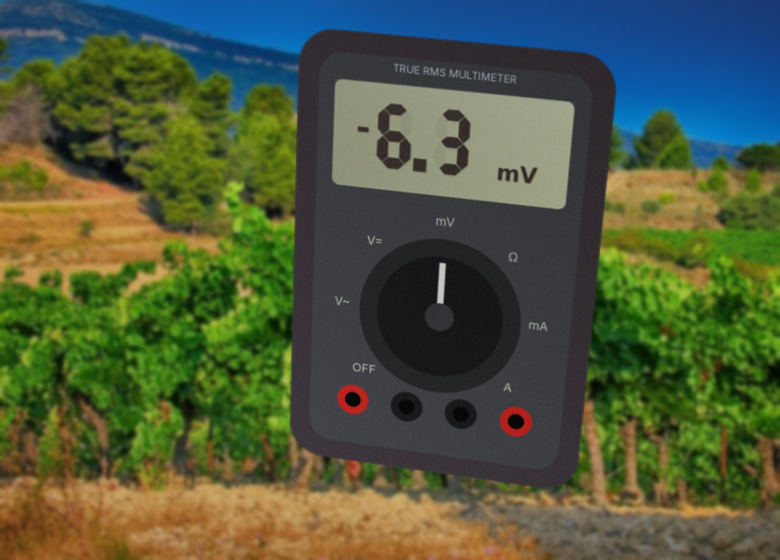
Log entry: -6.3 (mV)
